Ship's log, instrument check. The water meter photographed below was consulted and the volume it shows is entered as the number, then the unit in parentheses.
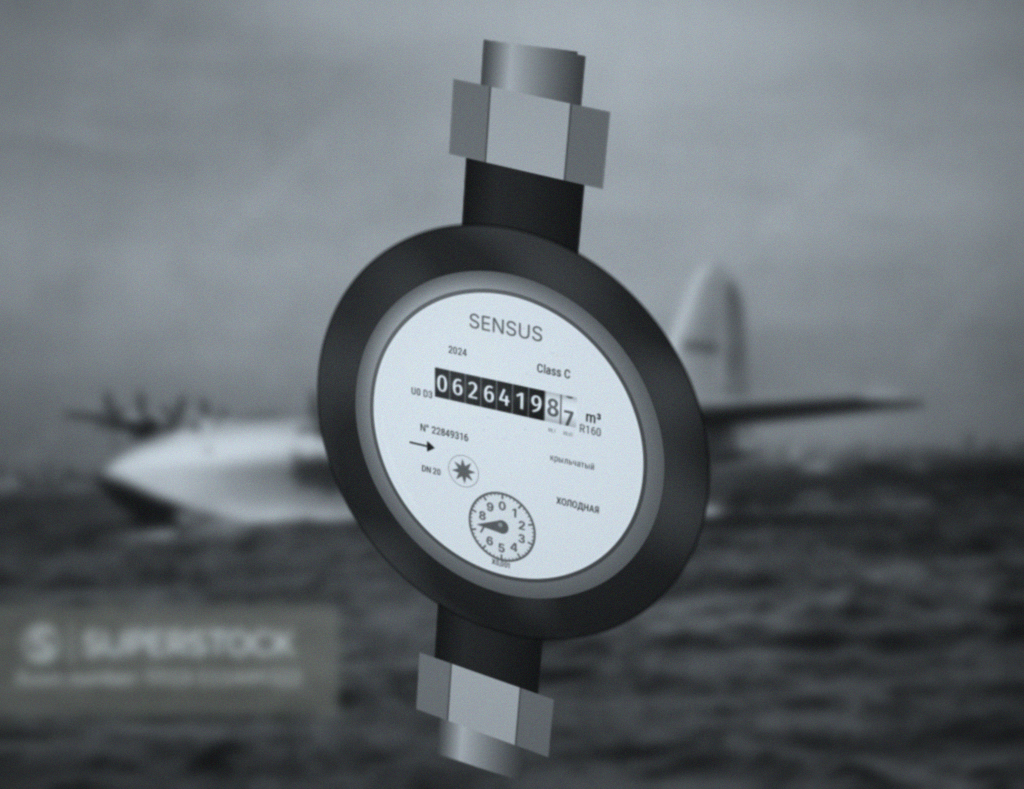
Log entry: 626419.867 (m³)
